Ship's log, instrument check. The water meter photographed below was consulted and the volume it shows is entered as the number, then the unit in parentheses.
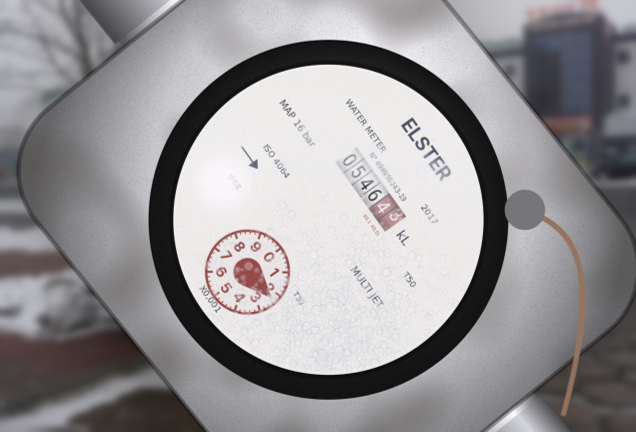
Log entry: 546.432 (kL)
